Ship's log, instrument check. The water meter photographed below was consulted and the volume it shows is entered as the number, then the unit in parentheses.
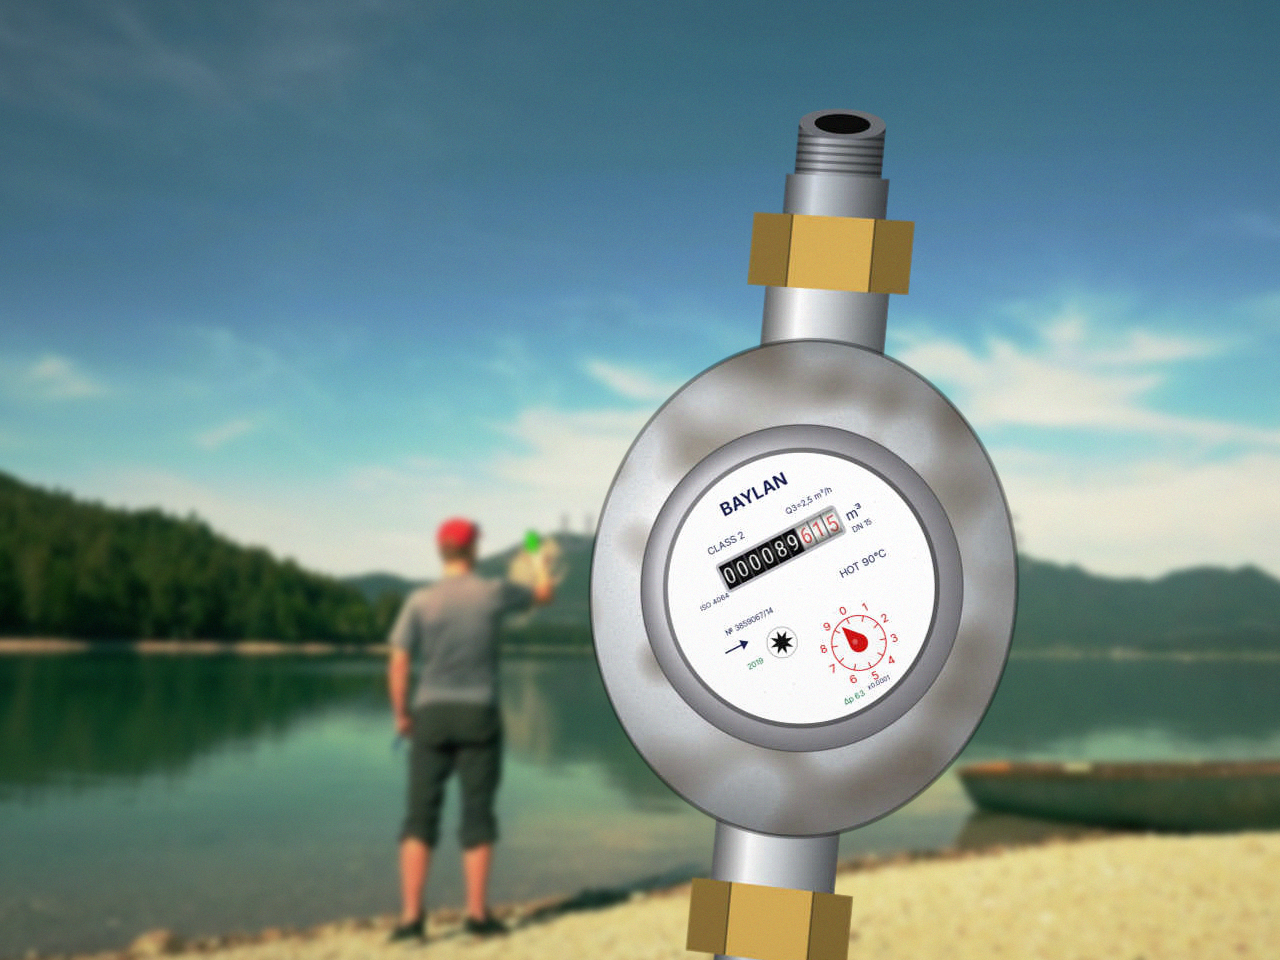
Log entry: 89.6149 (m³)
